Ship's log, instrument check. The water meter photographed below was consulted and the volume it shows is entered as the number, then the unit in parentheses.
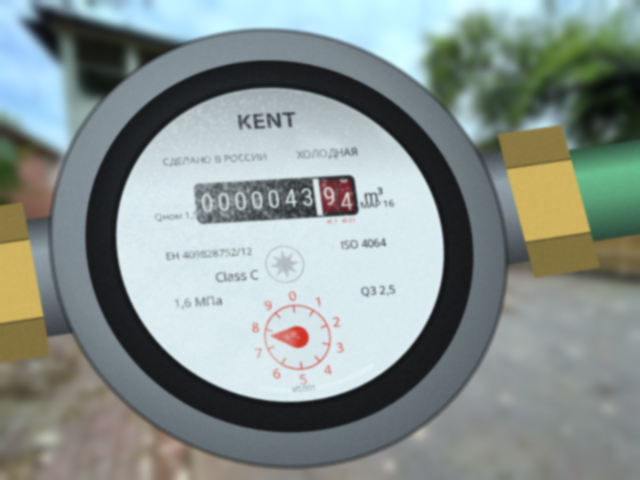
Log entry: 43.937 (m³)
